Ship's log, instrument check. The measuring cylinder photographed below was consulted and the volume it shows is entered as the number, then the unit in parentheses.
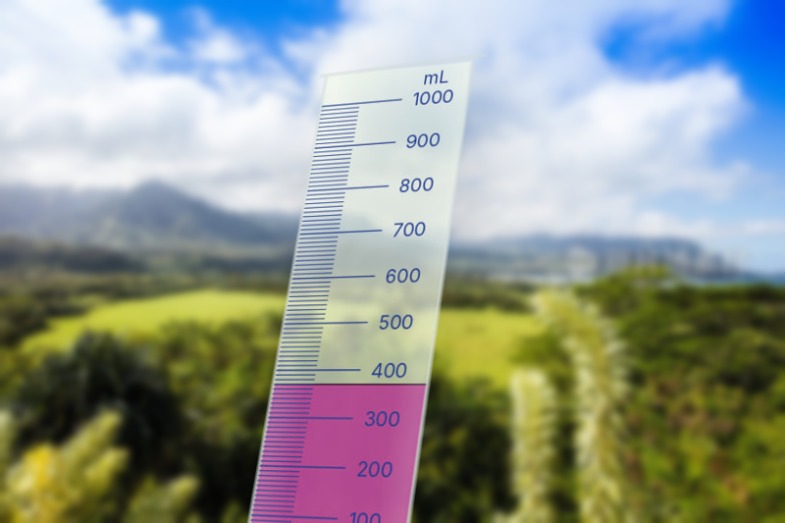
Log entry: 370 (mL)
